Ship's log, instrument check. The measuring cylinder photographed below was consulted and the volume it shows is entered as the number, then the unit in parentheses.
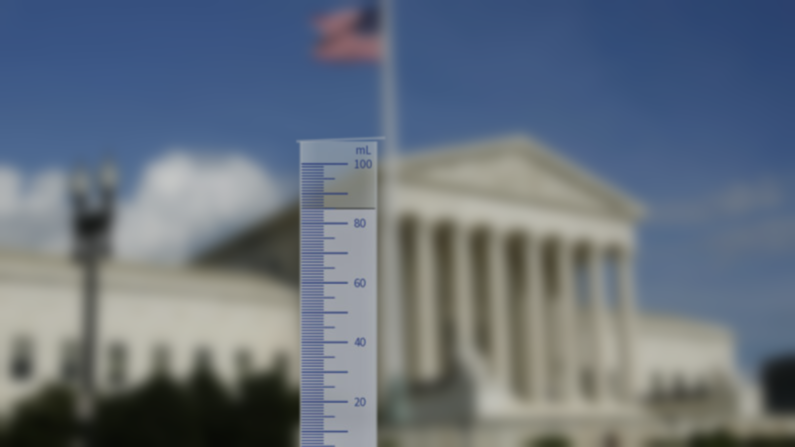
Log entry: 85 (mL)
